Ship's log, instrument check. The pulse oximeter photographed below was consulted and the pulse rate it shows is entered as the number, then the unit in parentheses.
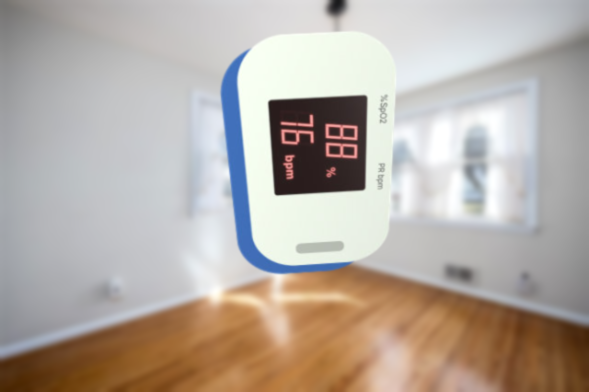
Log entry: 76 (bpm)
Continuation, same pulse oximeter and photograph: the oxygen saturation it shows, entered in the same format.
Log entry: 88 (%)
